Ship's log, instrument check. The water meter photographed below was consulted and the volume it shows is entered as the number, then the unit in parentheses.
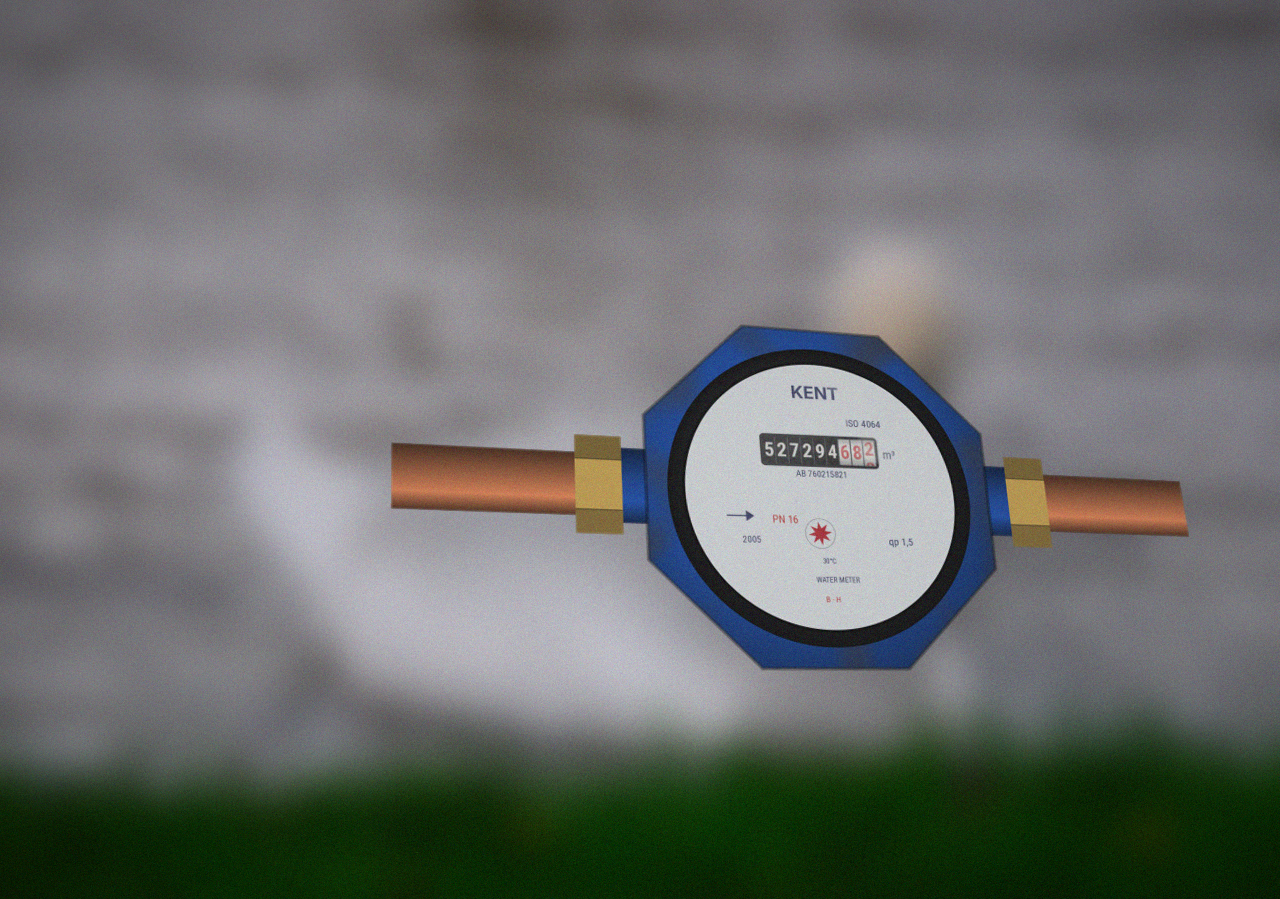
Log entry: 527294.682 (m³)
